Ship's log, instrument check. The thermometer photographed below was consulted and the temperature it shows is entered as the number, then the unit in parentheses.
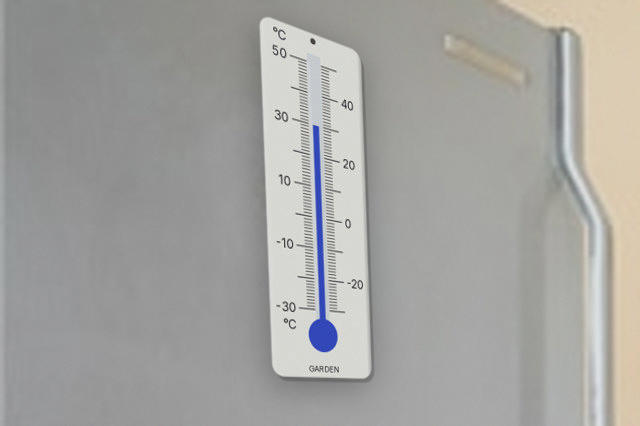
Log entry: 30 (°C)
